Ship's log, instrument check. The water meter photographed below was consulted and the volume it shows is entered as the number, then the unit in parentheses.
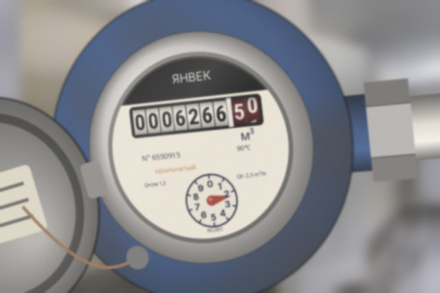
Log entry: 6266.502 (m³)
